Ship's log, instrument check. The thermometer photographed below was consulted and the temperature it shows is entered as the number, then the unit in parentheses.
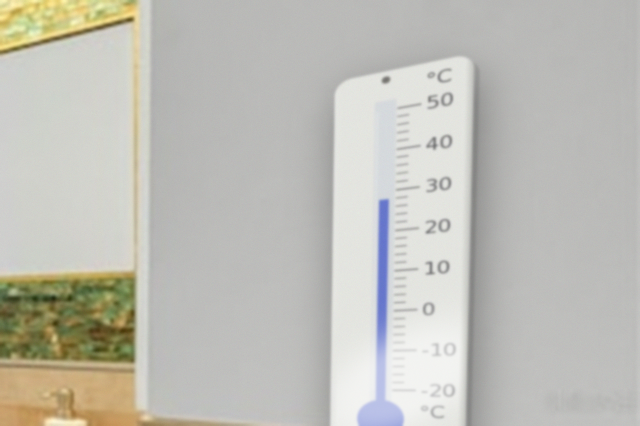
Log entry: 28 (°C)
